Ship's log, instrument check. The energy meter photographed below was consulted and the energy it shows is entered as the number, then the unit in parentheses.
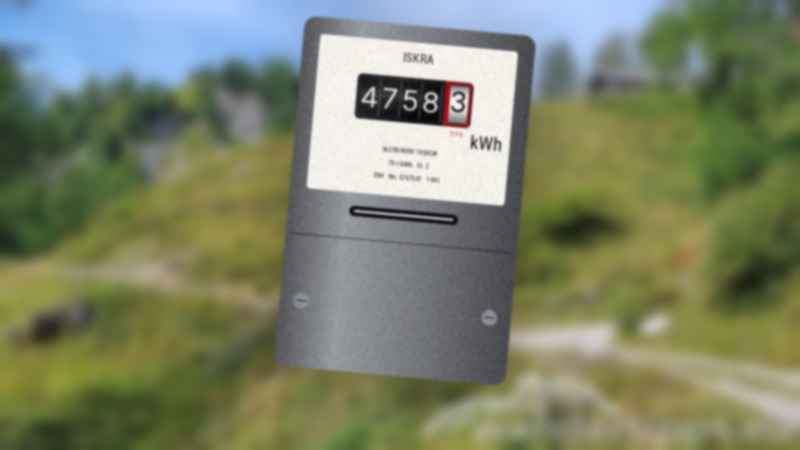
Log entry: 4758.3 (kWh)
